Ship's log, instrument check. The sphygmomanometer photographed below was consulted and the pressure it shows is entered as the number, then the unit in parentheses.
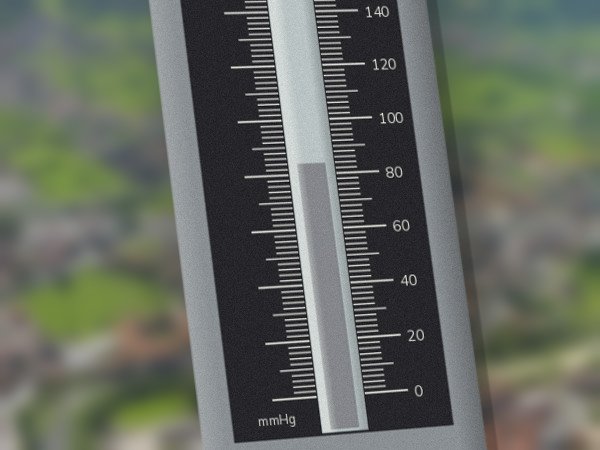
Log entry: 84 (mmHg)
